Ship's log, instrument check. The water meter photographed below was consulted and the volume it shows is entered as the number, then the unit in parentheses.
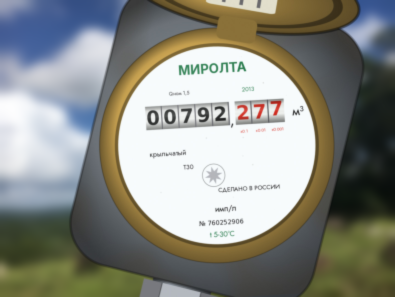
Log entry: 792.277 (m³)
